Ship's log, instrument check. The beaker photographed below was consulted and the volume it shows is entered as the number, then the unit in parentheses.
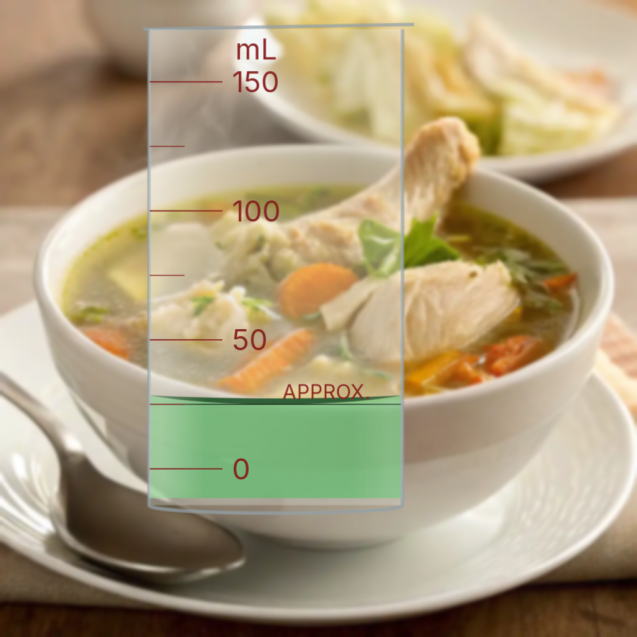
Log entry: 25 (mL)
